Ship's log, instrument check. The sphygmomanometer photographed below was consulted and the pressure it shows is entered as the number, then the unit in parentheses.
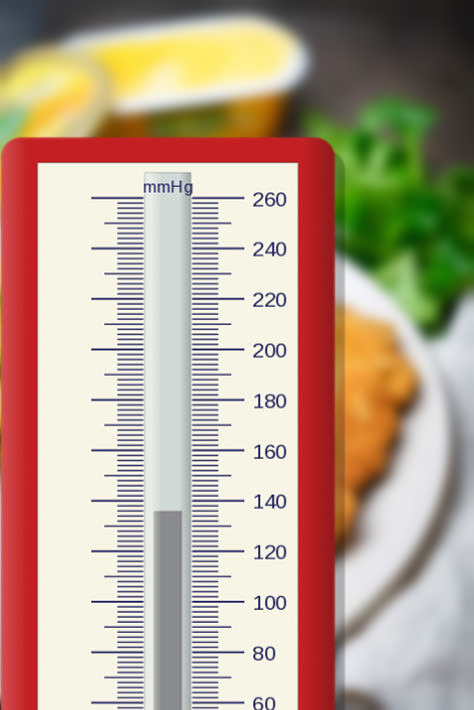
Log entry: 136 (mmHg)
